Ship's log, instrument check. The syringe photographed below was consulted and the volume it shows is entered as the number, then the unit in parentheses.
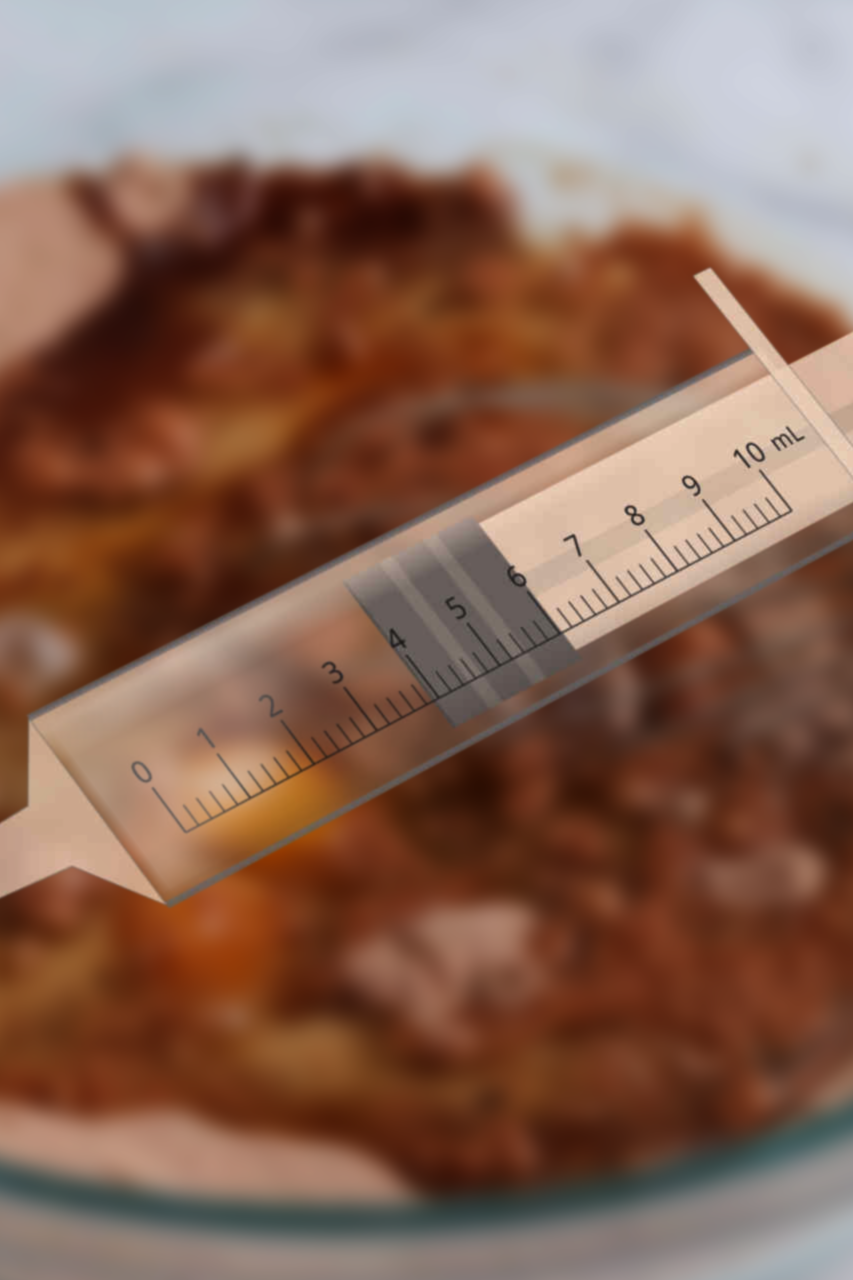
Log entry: 3.9 (mL)
